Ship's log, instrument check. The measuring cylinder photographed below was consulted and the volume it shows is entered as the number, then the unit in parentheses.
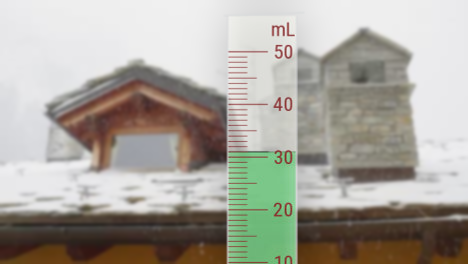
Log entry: 31 (mL)
